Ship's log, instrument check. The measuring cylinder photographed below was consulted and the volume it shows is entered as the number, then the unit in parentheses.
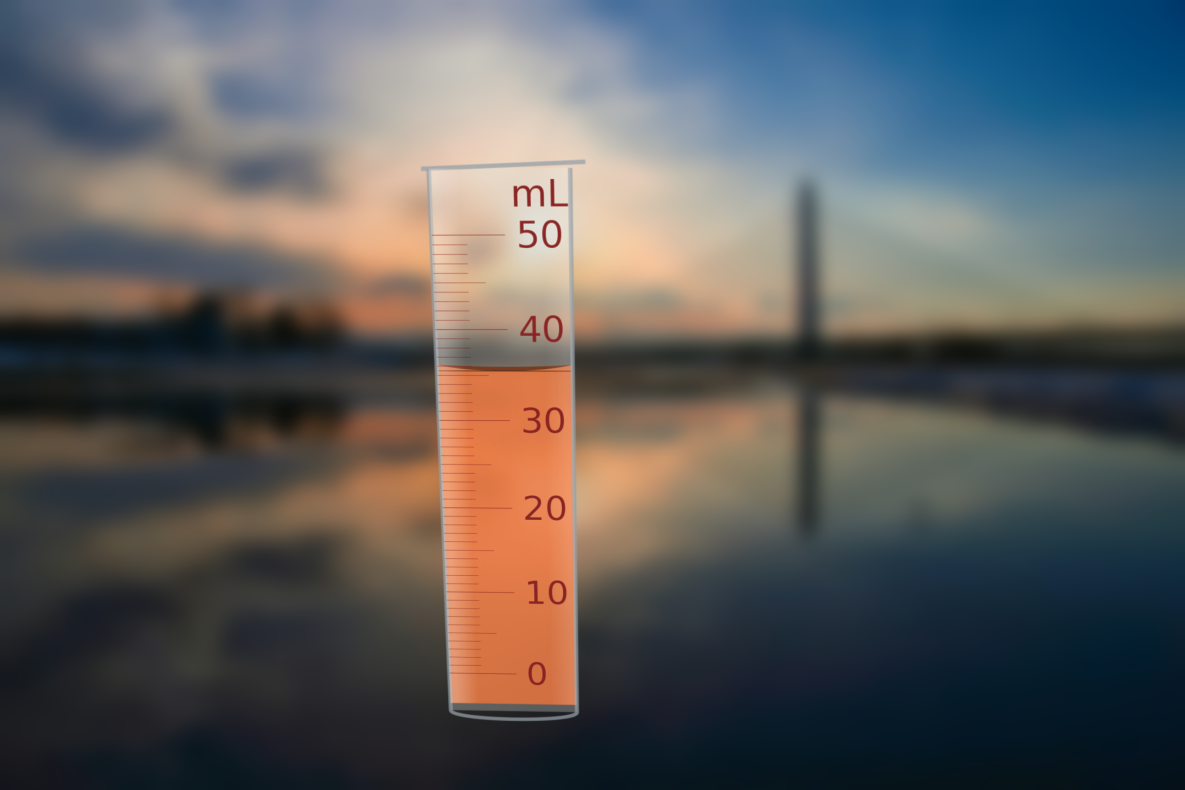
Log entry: 35.5 (mL)
